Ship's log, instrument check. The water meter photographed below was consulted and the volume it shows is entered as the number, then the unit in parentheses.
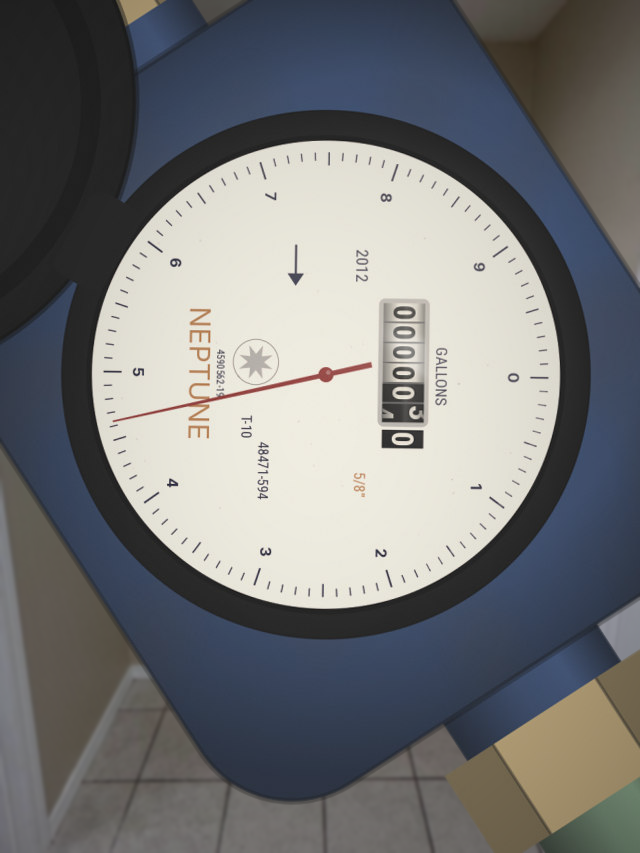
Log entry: 34.6 (gal)
